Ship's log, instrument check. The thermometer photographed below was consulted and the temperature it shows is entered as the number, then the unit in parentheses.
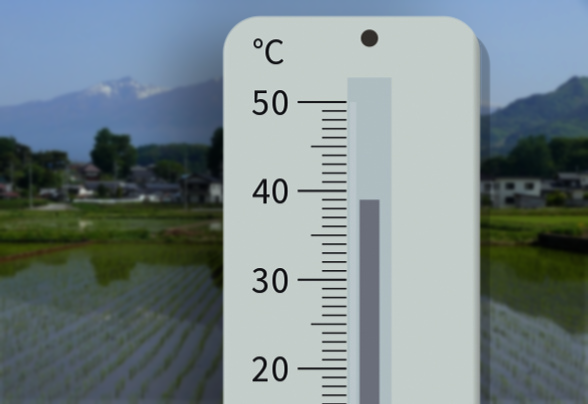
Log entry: 39 (°C)
